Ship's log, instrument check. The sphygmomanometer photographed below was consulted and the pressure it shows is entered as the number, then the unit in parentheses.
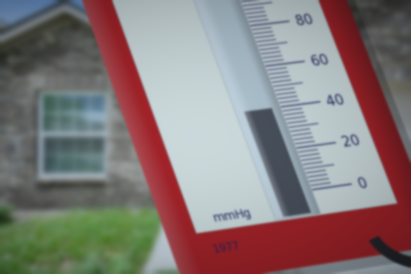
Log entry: 40 (mmHg)
